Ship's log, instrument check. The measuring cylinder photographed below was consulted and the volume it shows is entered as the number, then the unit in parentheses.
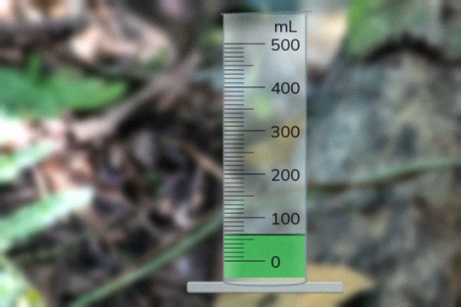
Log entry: 60 (mL)
